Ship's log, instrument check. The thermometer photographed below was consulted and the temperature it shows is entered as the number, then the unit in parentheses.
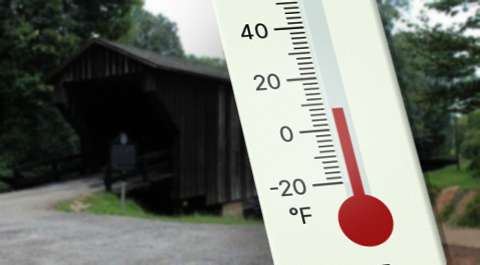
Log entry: 8 (°F)
